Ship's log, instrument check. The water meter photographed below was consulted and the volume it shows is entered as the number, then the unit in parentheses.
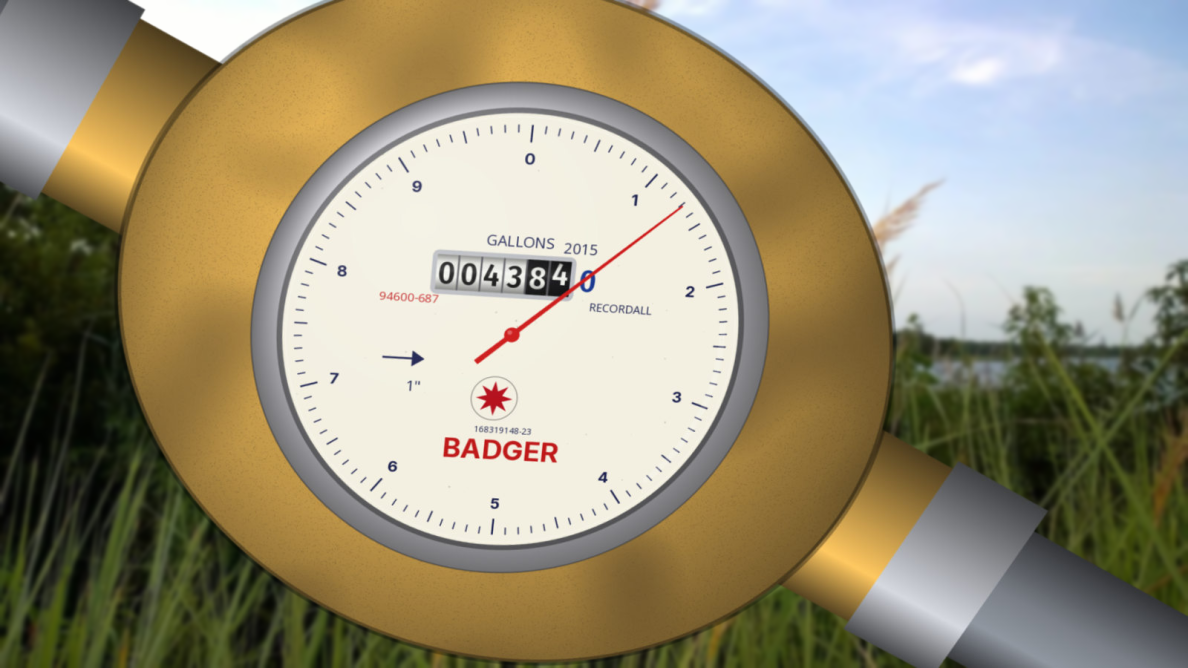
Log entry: 43841.3 (gal)
